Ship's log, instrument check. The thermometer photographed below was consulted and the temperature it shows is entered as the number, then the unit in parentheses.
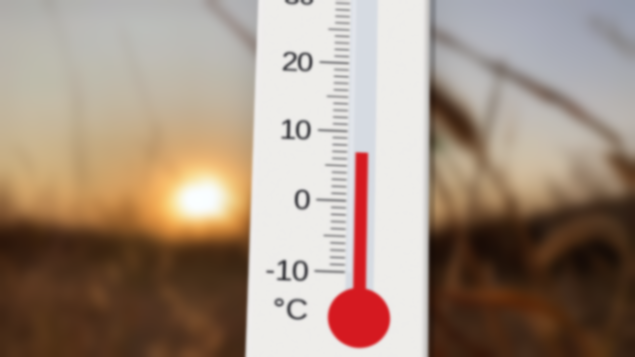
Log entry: 7 (°C)
